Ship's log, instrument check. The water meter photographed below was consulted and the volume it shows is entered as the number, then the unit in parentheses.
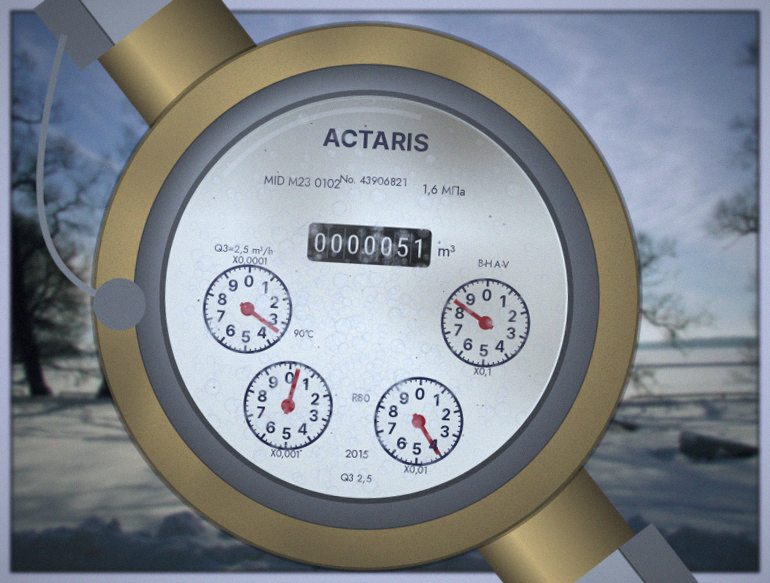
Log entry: 51.8403 (m³)
